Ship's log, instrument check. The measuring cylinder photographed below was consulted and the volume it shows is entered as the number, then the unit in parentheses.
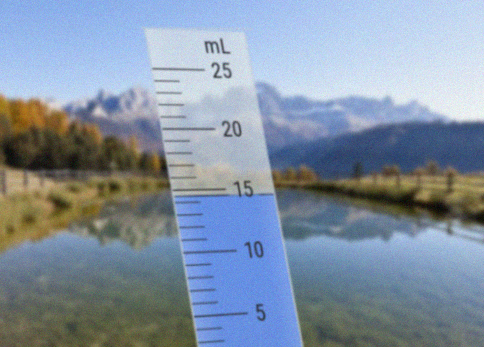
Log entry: 14.5 (mL)
